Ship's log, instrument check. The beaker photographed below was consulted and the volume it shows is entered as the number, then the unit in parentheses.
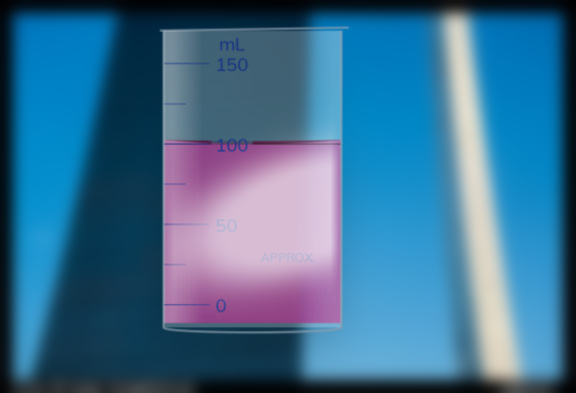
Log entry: 100 (mL)
